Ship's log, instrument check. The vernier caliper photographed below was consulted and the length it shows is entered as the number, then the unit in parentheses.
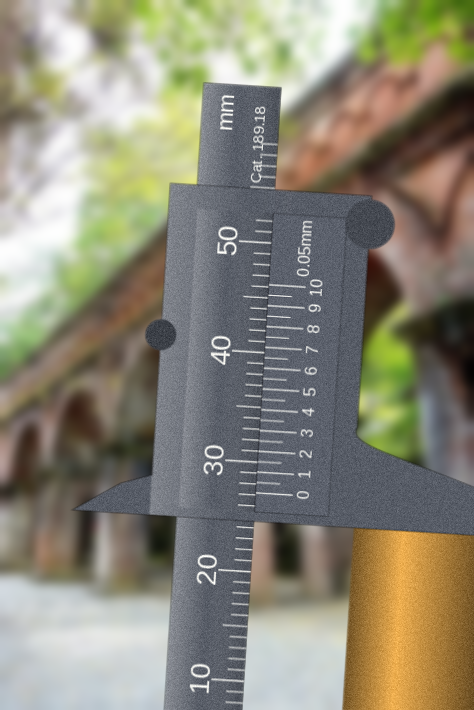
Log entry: 27.2 (mm)
